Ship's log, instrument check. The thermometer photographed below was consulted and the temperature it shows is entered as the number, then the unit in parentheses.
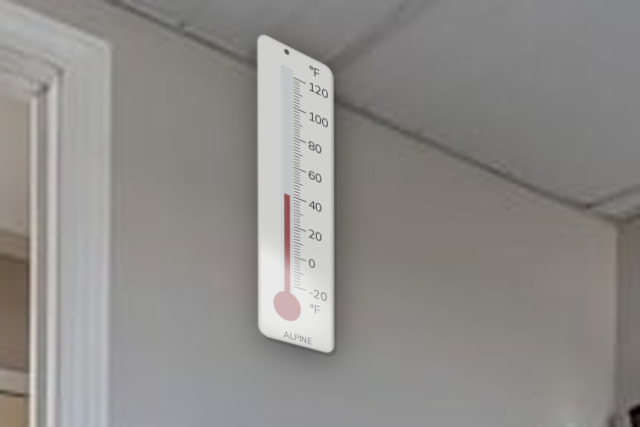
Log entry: 40 (°F)
